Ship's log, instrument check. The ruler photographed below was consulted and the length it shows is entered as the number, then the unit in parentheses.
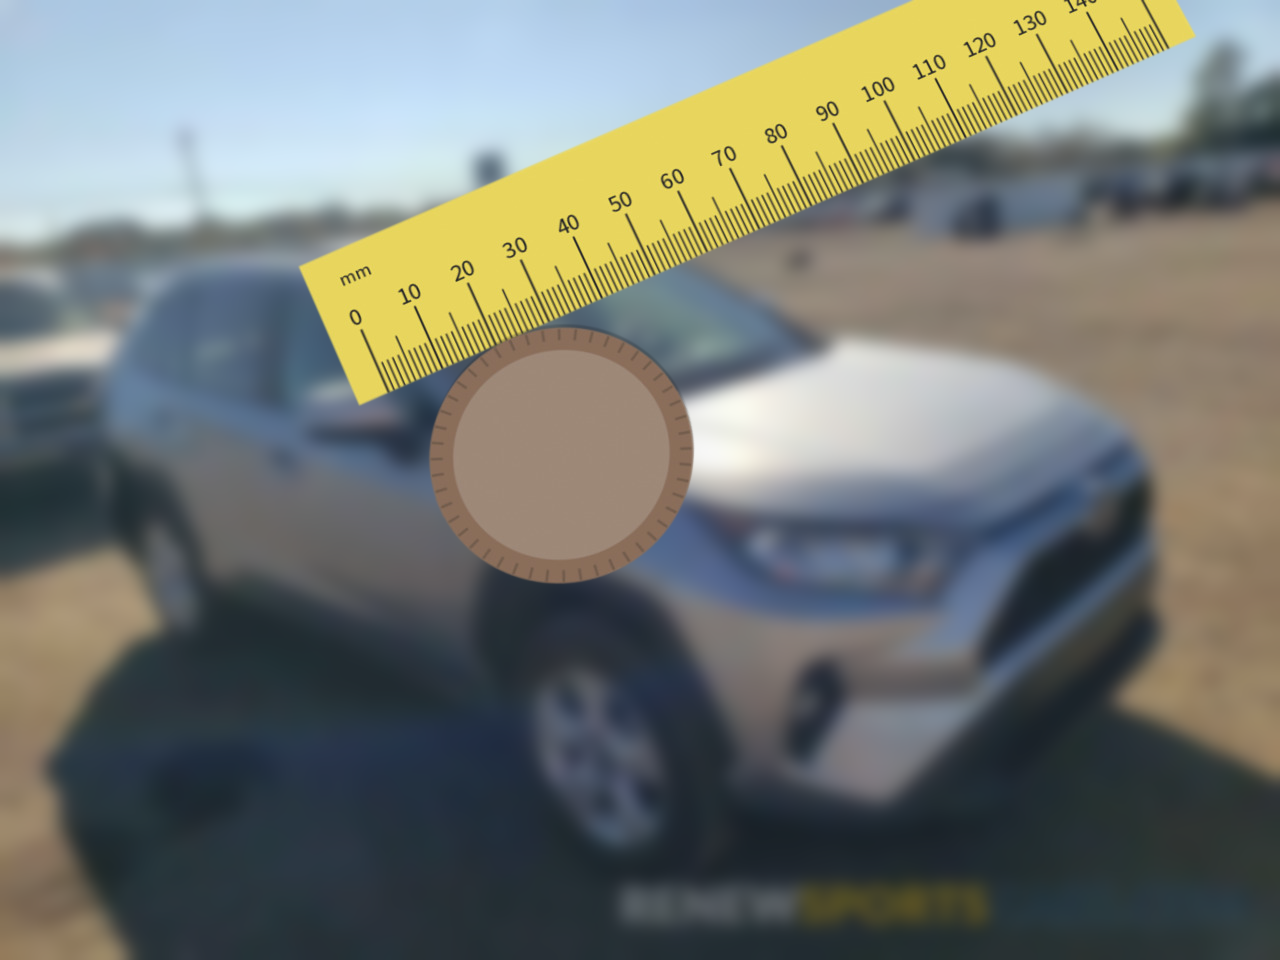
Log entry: 45 (mm)
